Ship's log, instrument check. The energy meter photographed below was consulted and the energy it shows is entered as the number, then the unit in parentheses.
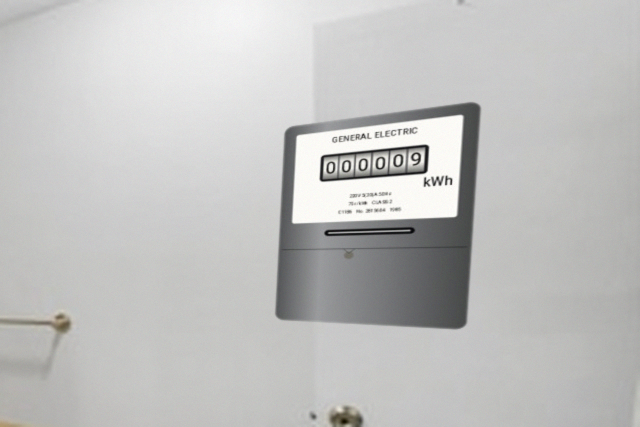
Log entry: 9 (kWh)
